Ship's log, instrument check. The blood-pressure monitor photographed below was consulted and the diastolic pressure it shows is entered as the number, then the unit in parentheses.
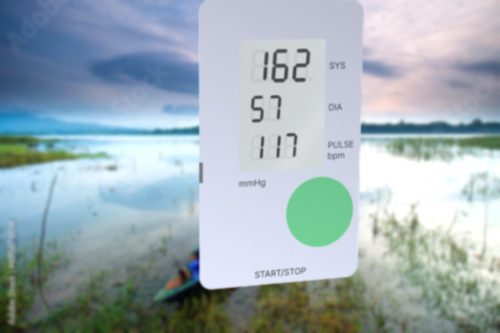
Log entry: 57 (mmHg)
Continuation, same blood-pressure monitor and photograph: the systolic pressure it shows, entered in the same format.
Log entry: 162 (mmHg)
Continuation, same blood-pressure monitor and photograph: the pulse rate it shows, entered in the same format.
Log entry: 117 (bpm)
